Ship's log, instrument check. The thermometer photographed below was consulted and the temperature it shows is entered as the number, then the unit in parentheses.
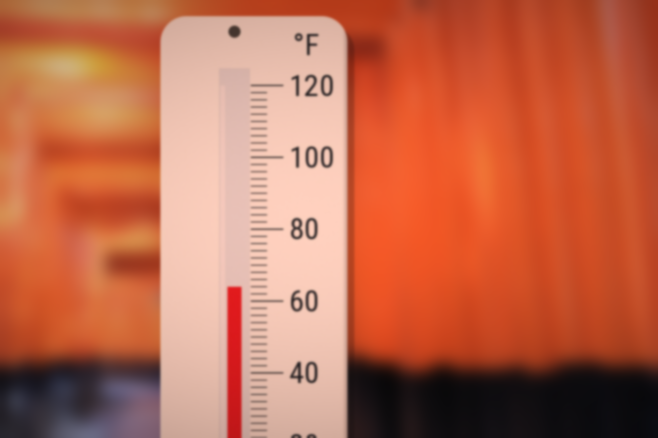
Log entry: 64 (°F)
